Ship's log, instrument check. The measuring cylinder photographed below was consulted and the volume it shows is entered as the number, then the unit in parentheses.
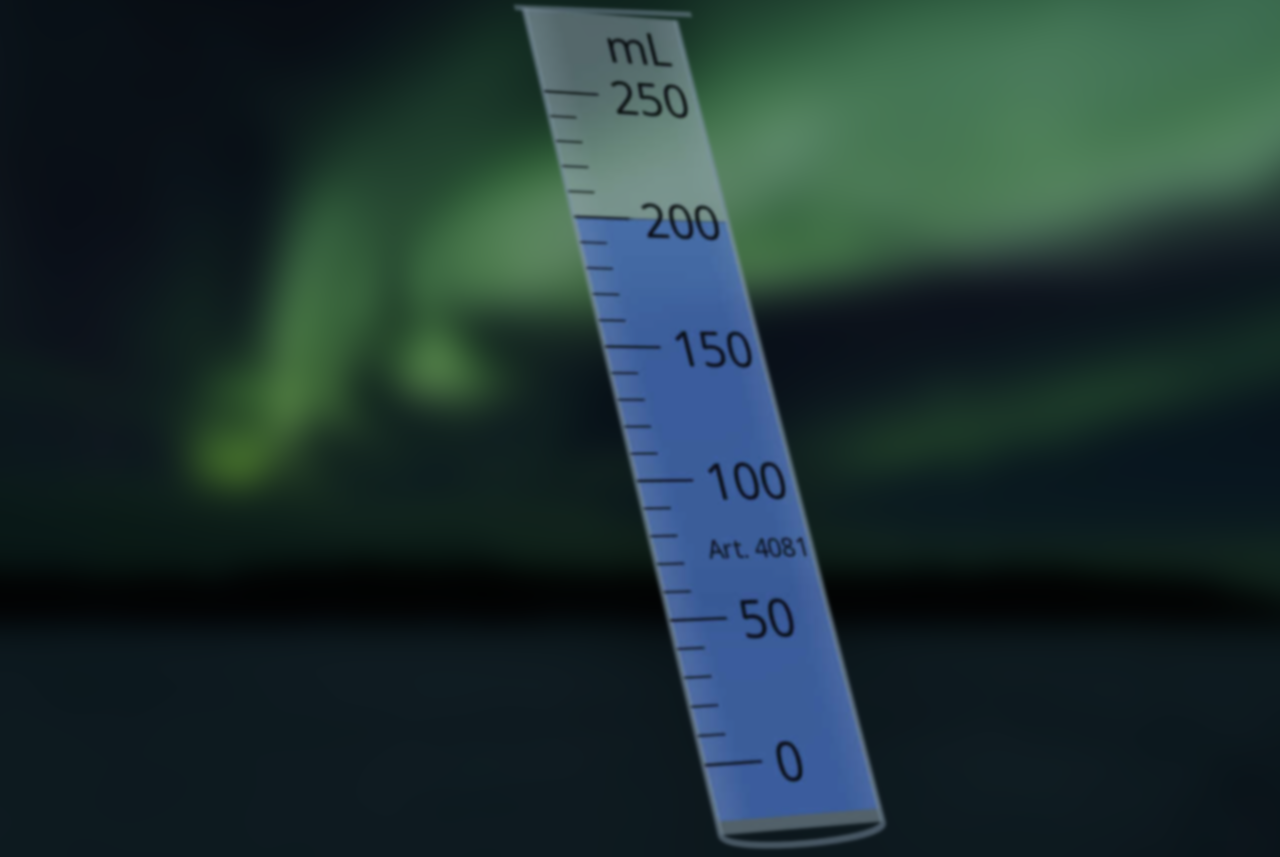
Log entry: 200 (mL)
